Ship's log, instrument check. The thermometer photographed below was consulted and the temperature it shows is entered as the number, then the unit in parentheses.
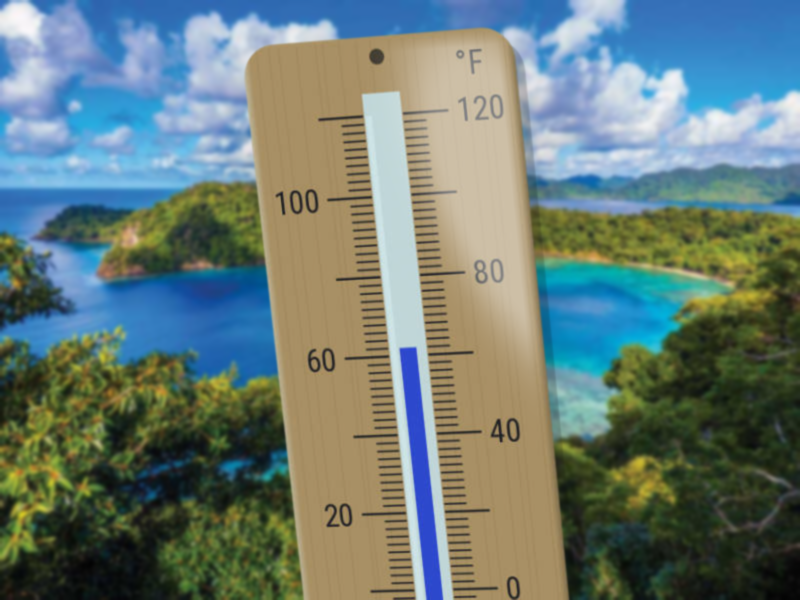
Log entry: 62 (°F)
